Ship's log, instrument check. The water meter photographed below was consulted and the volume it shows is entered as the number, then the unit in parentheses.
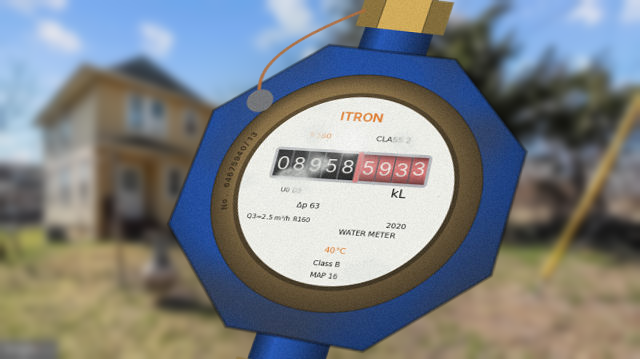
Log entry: 8958.5933 (kL)
